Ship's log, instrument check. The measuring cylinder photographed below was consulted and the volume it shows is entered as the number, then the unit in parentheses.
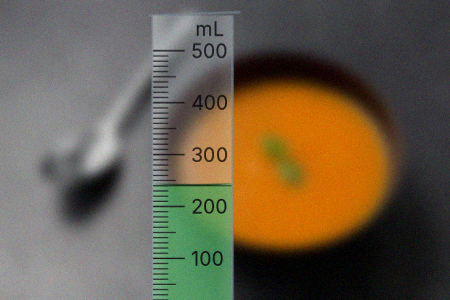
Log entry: 240 (mL)
